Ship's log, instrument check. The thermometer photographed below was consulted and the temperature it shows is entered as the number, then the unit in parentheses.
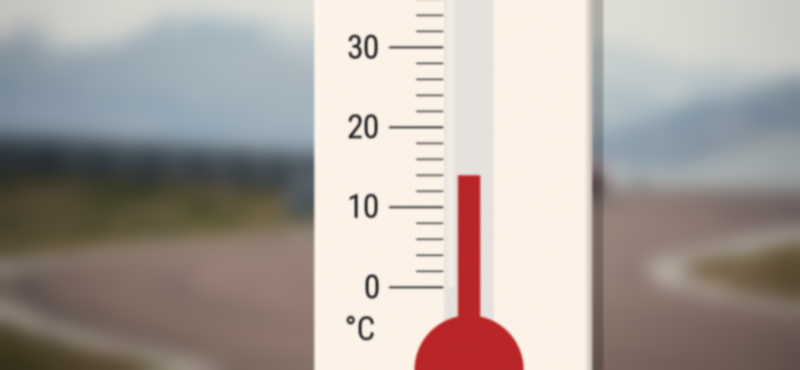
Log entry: 14 (°C)
